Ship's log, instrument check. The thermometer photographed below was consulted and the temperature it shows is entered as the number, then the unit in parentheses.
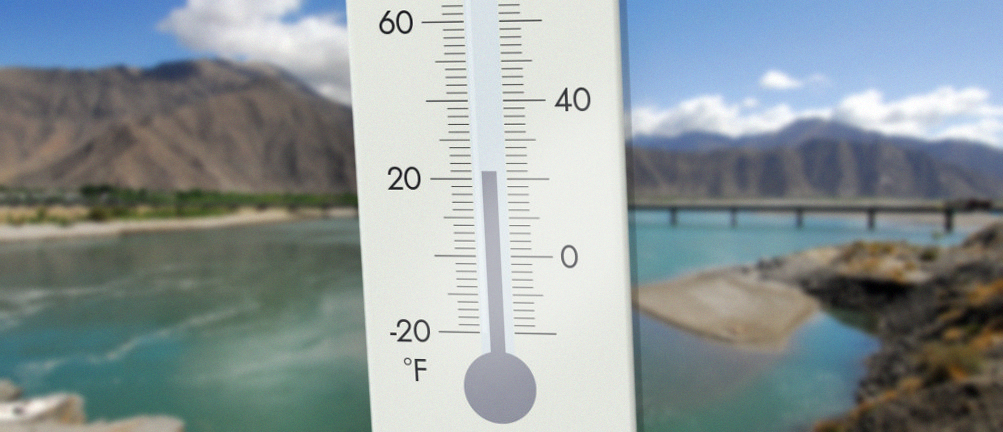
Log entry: 22 (°F)
